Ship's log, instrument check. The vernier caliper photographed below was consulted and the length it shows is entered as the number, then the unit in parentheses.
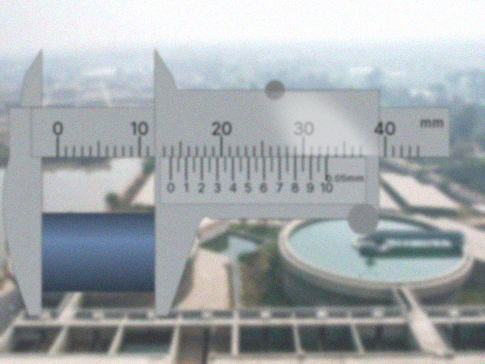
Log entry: 13.8 (mm)
